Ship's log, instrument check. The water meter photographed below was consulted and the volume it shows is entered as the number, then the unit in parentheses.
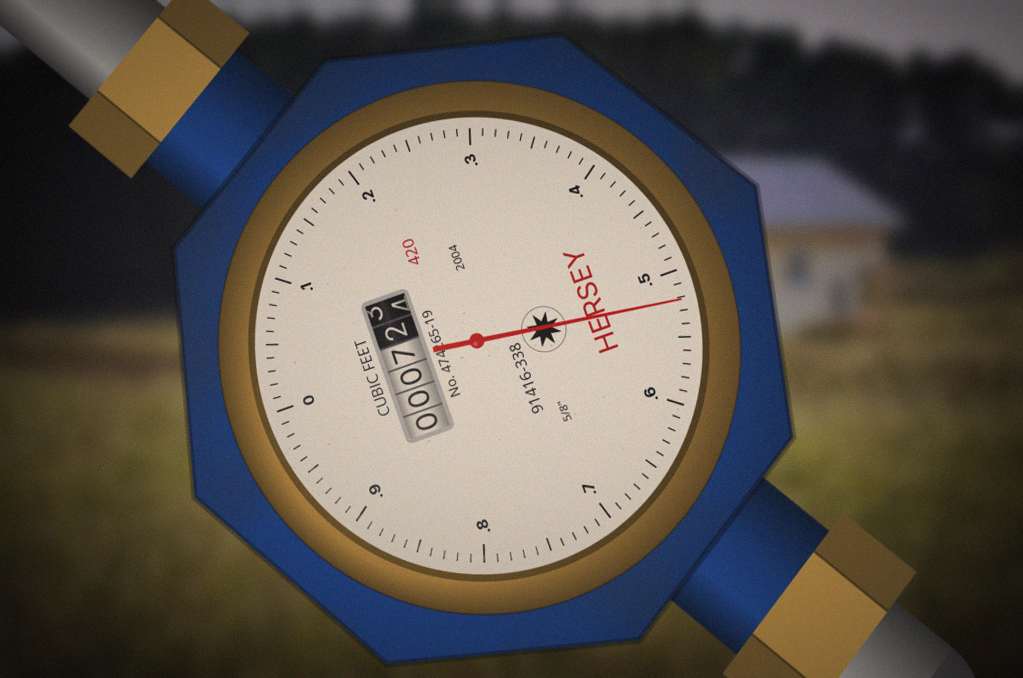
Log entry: 723.52 (ft³)
